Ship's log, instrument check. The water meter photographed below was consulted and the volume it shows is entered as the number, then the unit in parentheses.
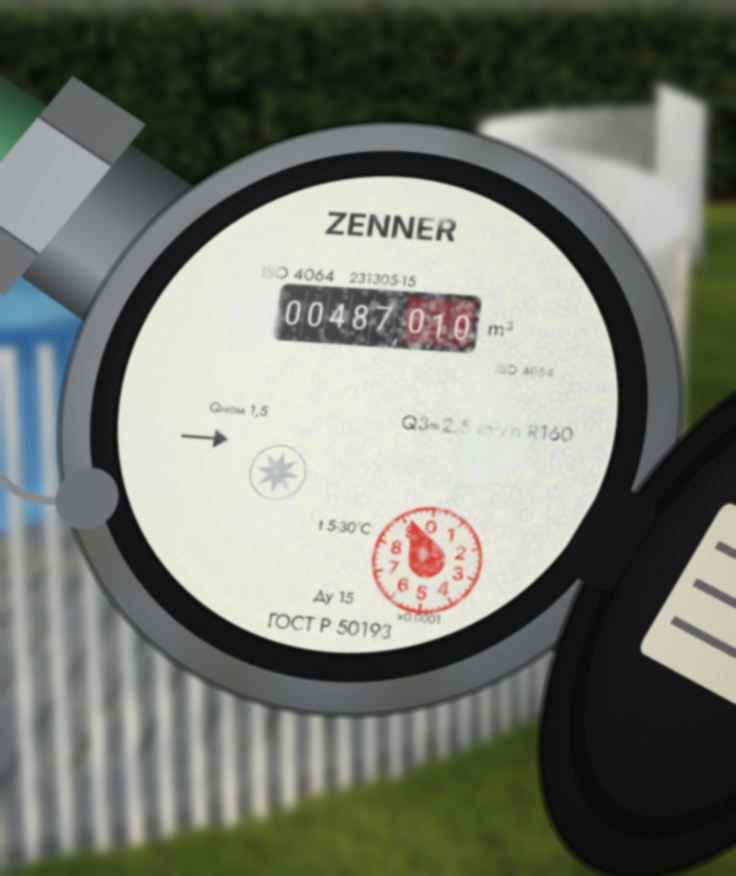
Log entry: 487.0099 (m³)
